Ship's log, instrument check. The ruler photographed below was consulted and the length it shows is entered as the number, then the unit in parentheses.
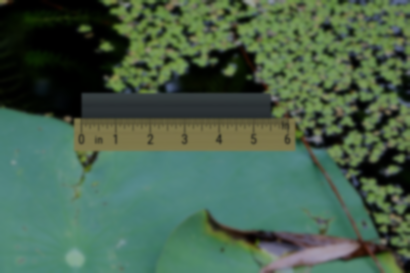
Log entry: 5.5 (in)
